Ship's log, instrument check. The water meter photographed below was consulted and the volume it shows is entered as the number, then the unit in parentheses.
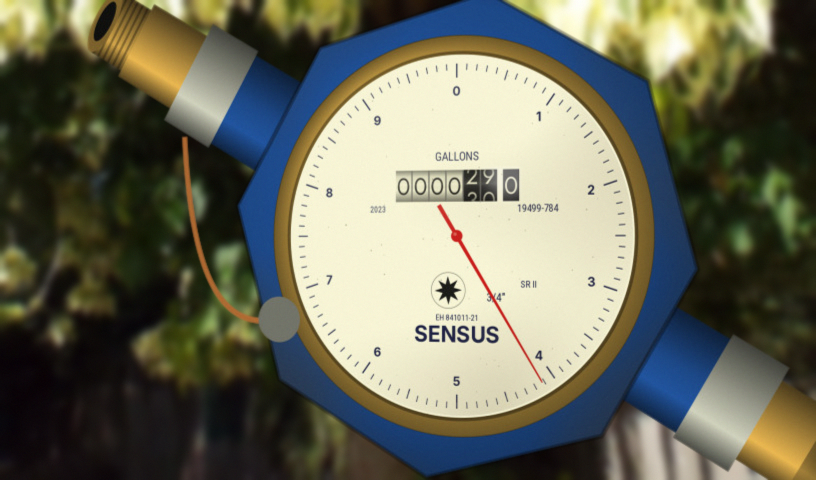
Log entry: 294.1 (gal)
